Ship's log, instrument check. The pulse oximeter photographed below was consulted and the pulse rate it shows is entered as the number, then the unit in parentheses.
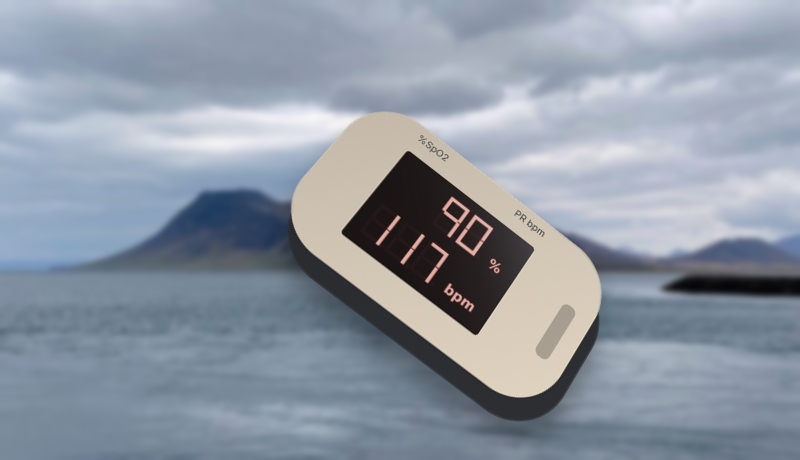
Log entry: 117 (bpm)
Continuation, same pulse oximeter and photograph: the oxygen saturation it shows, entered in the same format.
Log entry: 90 (%)
